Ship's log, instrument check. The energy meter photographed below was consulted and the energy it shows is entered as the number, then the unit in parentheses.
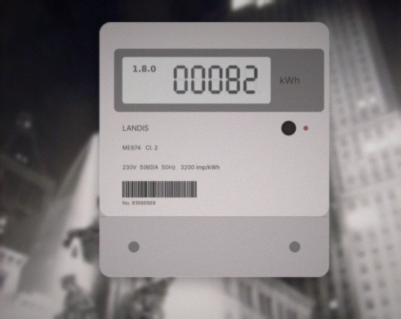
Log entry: 82 (kWh)
